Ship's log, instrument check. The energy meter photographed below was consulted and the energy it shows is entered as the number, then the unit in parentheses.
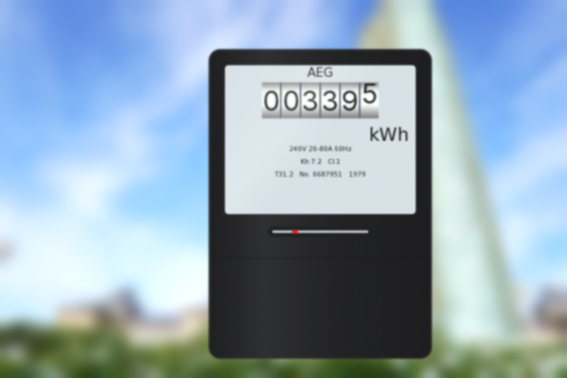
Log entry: 3395 (kWh)
